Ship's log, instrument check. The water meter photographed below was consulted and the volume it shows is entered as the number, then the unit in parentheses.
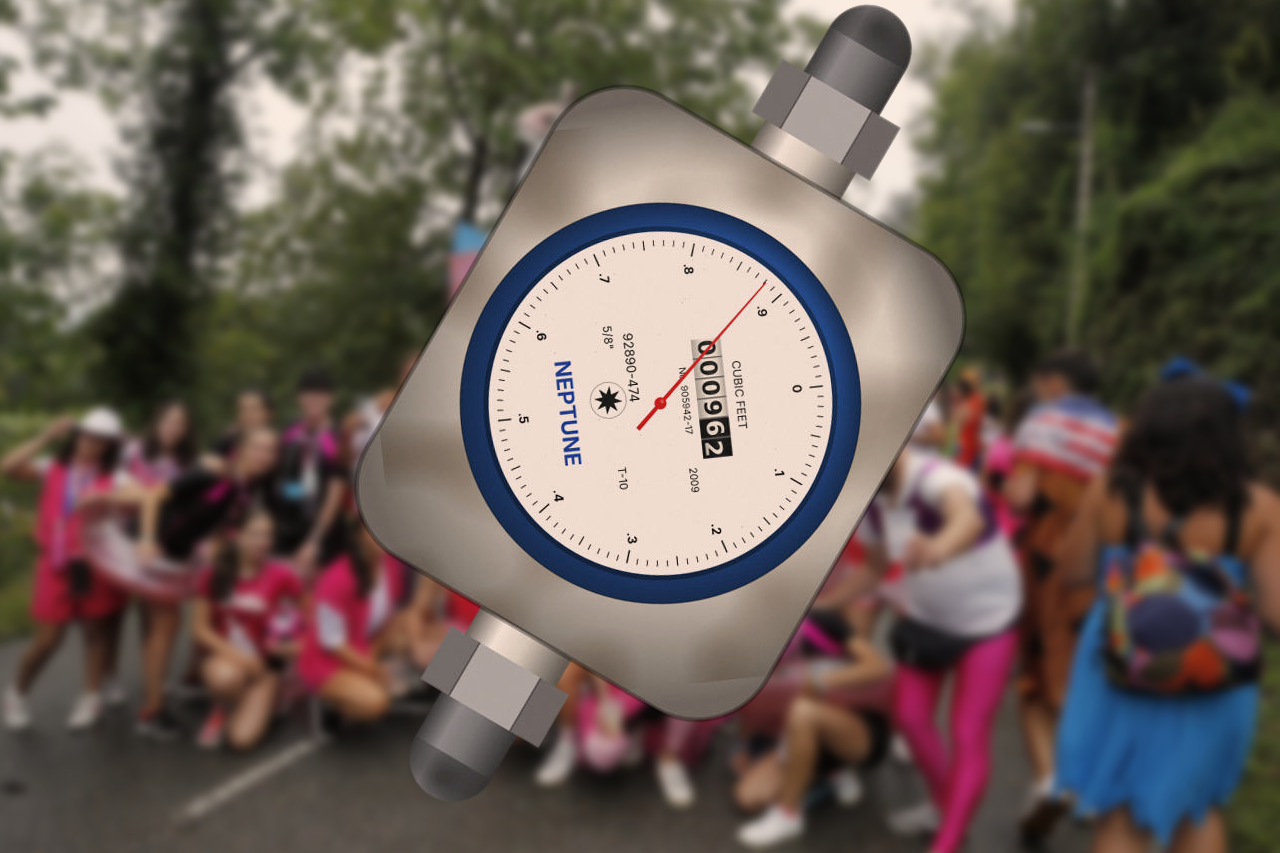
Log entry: 961.88 (ft³)
